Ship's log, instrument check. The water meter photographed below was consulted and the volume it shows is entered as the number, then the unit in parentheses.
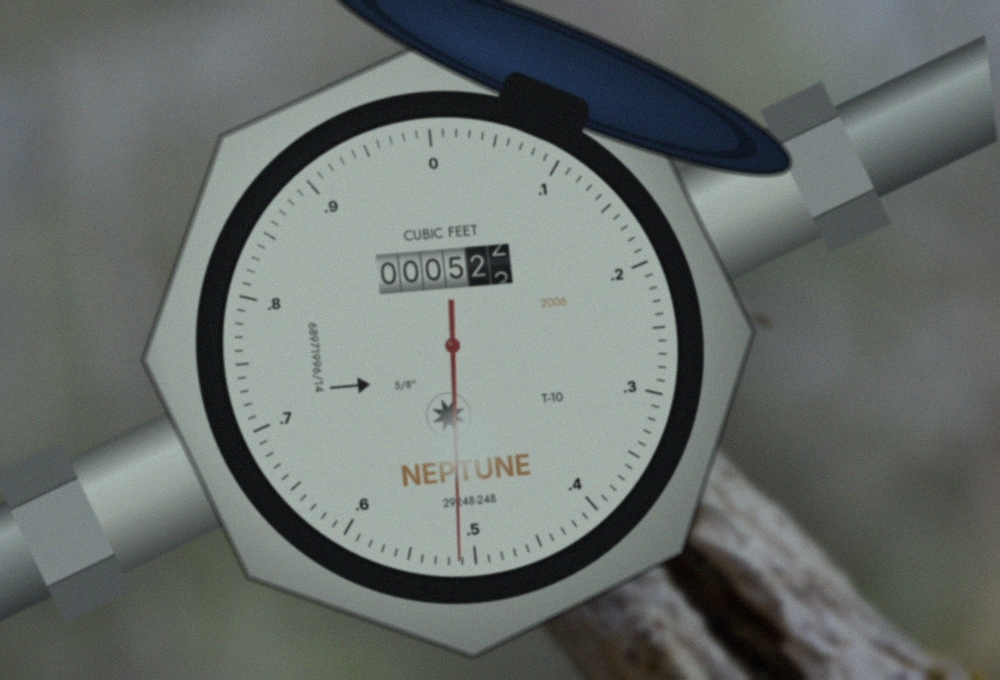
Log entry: 522.51 (ft³)
